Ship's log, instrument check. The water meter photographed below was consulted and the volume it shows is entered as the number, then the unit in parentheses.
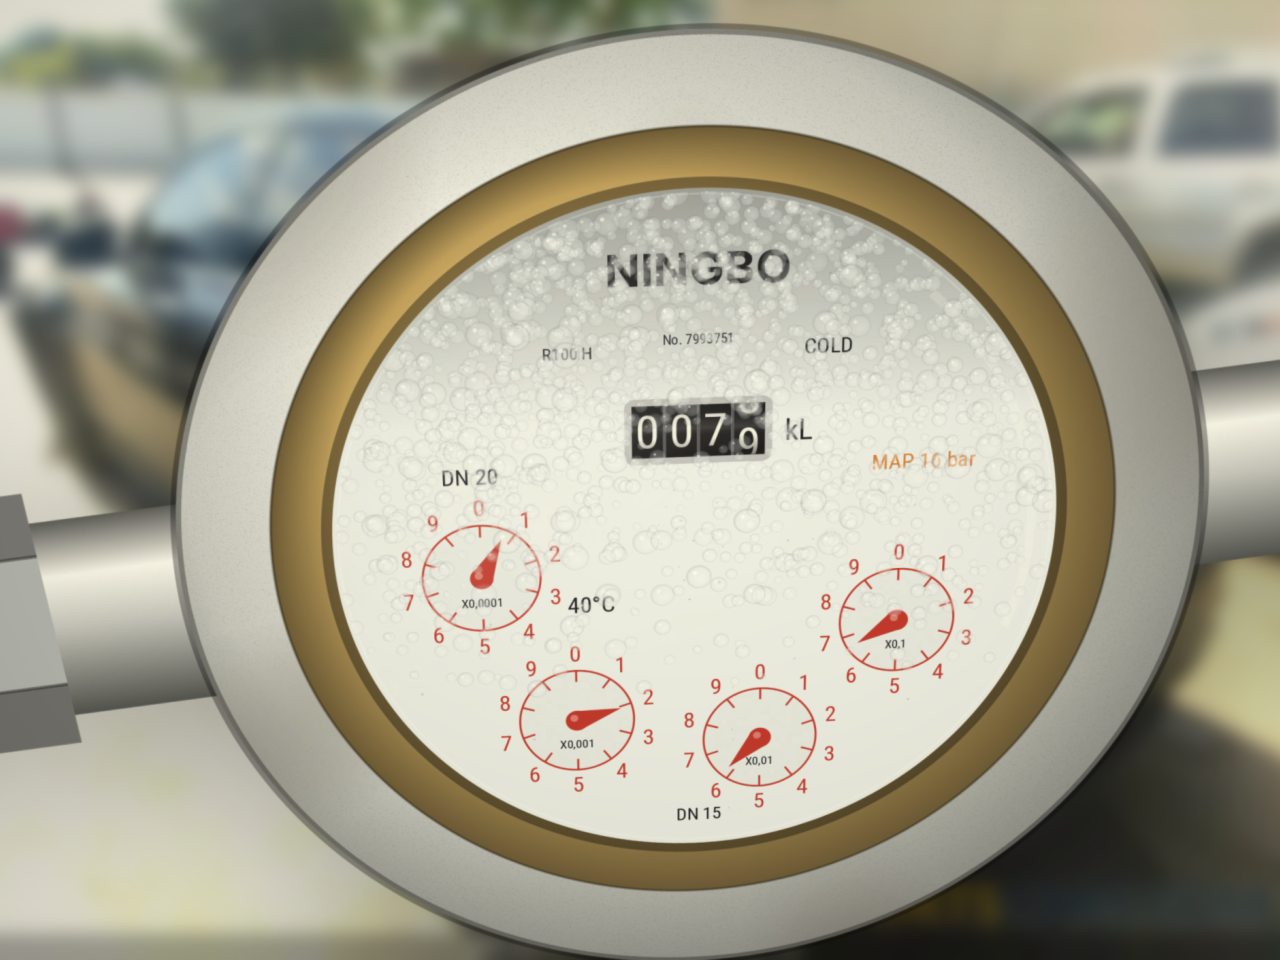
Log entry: 78.6620 (kL)
